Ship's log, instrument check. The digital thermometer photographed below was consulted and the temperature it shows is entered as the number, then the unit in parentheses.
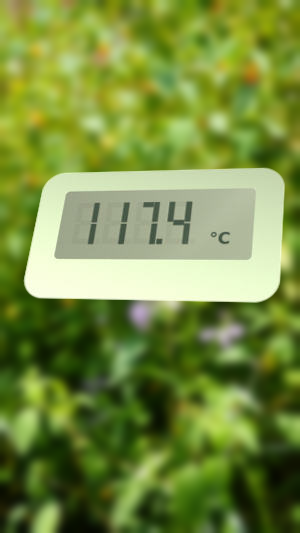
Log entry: 117.4 (°C)
